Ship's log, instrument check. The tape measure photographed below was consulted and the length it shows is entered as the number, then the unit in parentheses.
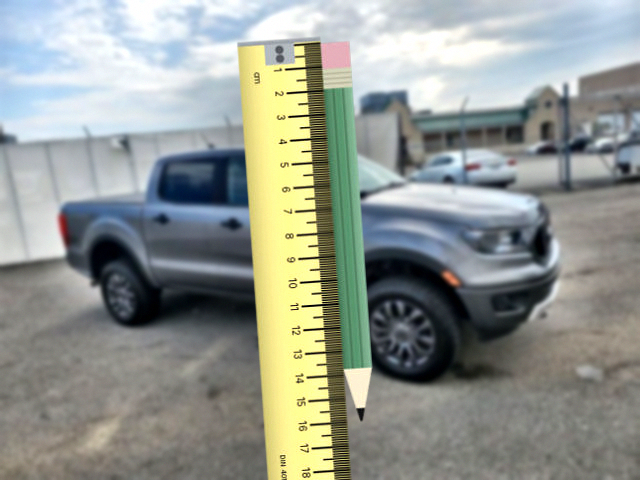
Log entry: 16 (cm)
